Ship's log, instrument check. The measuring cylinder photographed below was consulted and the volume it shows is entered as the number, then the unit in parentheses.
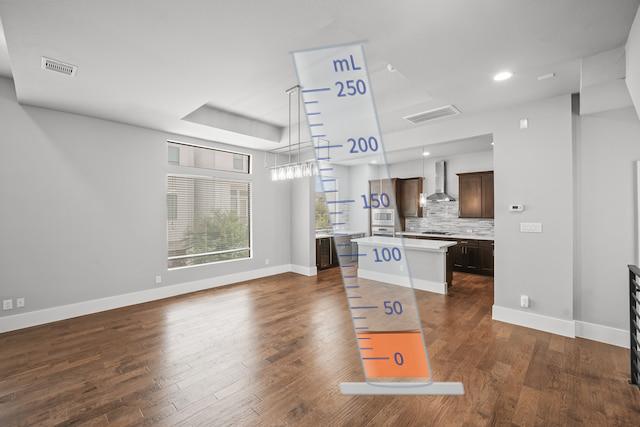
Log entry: 25 (mL)
